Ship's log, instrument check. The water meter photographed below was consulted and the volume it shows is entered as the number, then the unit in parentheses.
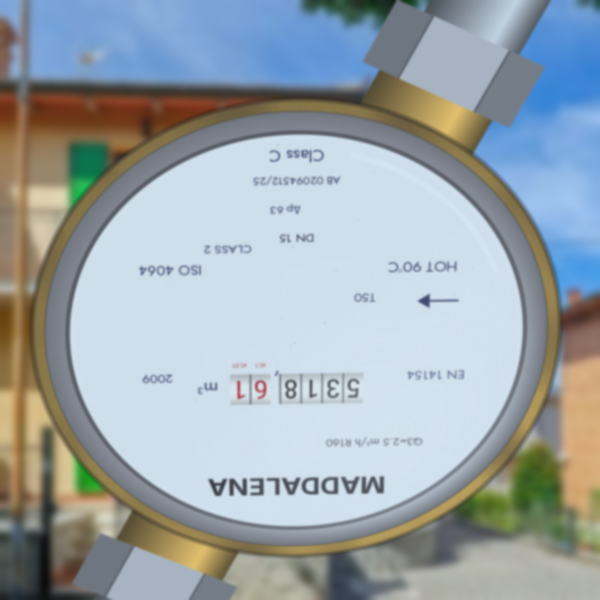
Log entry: 5318.61 (m³)
